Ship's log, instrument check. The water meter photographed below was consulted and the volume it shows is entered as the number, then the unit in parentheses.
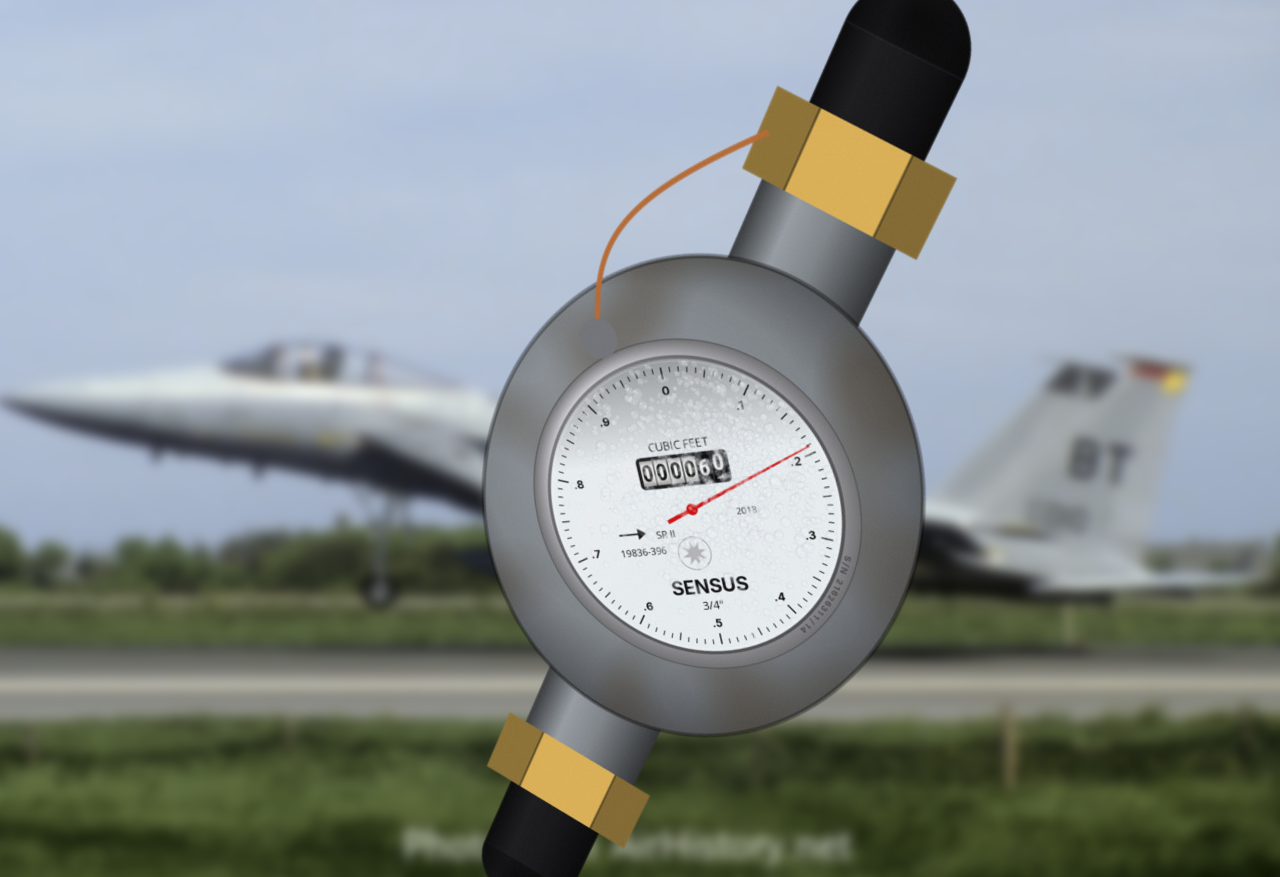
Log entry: 60.19 (ft³)
